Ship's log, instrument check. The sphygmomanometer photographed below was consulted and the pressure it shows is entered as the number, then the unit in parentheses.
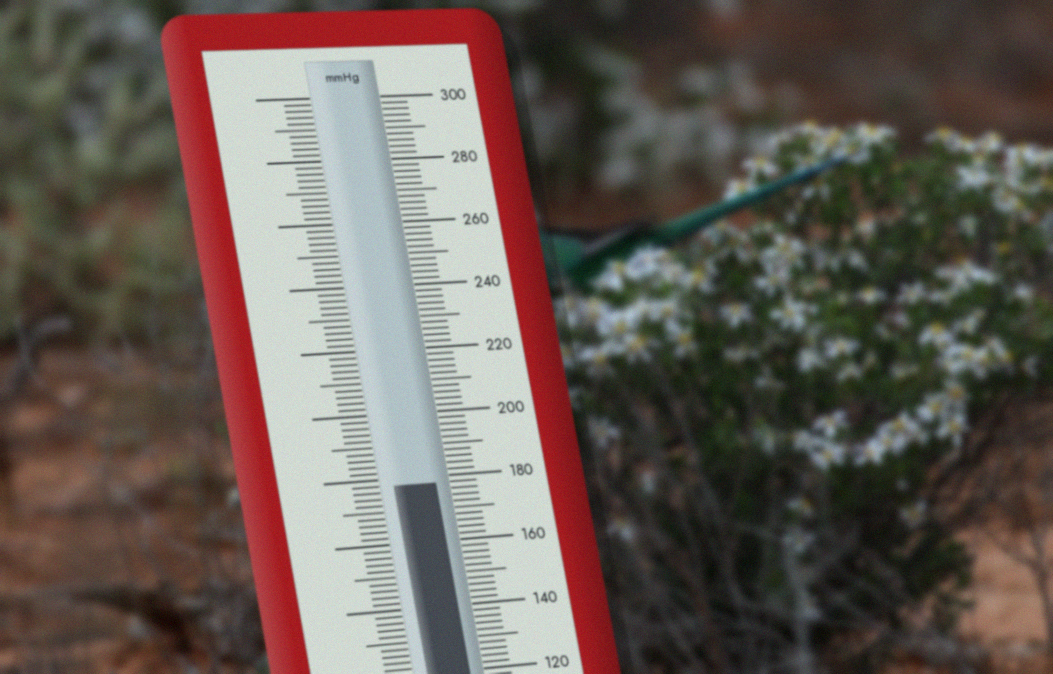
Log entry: 178 (mmHg)
